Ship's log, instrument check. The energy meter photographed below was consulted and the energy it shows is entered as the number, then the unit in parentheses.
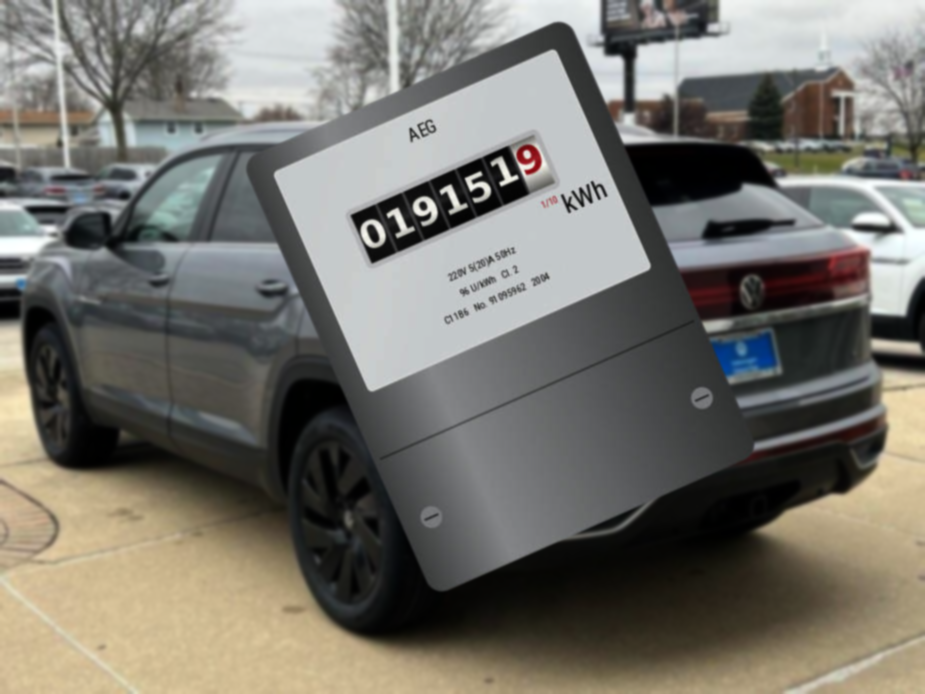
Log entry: 19151.9 (kWh)
